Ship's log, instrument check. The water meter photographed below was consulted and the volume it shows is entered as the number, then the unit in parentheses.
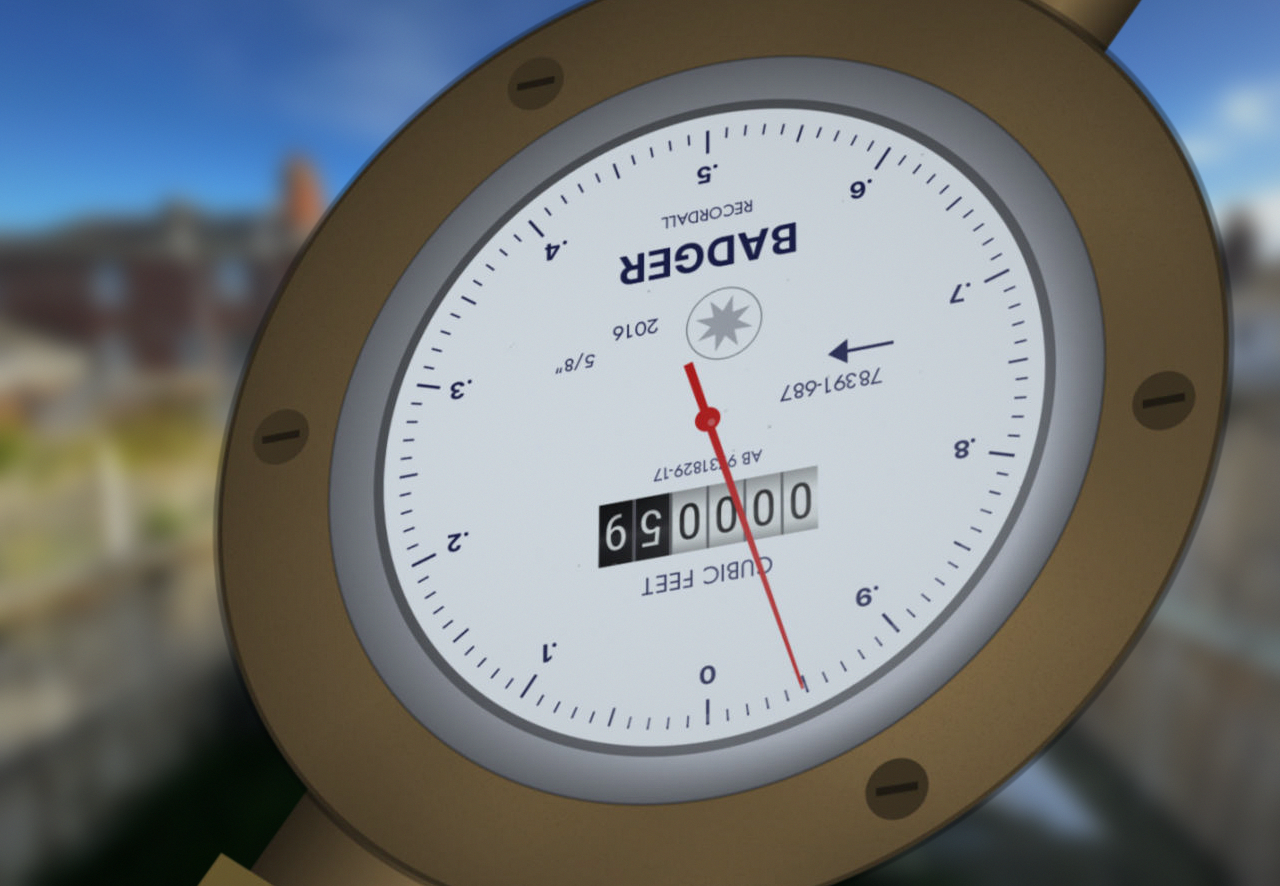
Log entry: 58.95 (ft³)
